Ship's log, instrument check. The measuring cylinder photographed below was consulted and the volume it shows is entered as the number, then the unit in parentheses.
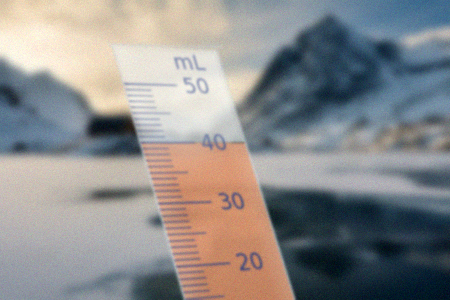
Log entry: 40 (mL)
